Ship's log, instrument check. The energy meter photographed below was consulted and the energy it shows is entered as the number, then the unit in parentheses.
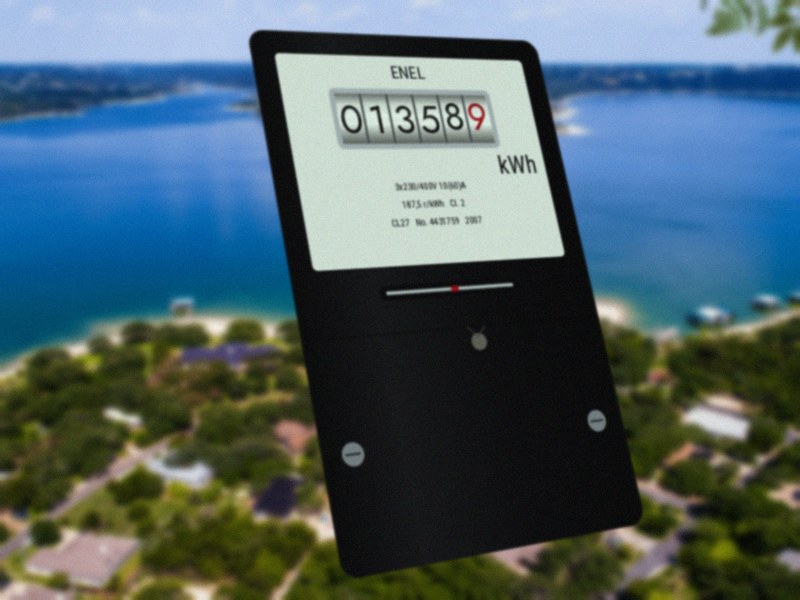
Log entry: 1358.9 (kWh)
